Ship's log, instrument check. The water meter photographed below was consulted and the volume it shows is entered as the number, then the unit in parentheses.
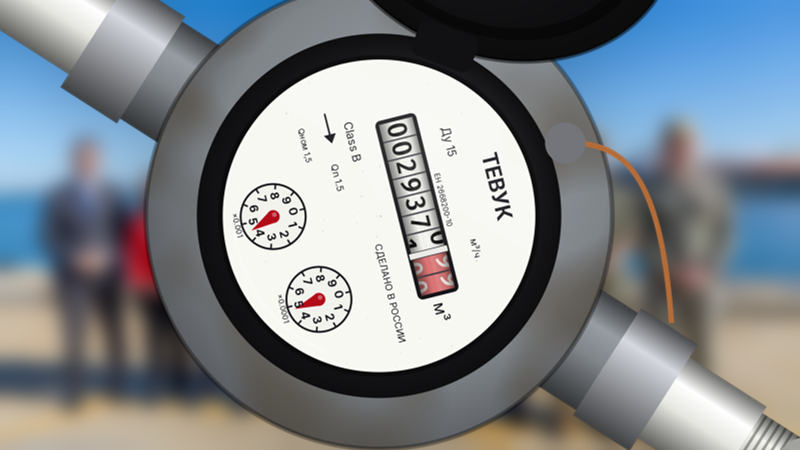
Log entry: 29370.9944 (m³)
